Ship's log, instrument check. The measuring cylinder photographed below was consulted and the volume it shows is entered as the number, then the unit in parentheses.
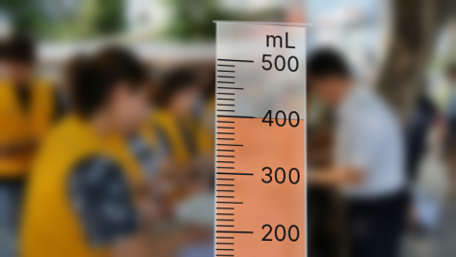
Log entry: 400 (mL)
